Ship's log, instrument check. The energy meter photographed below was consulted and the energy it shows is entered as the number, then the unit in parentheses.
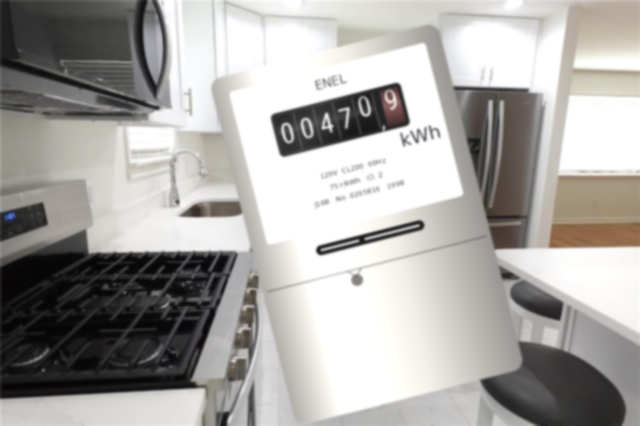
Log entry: 470.9 (kWh)
